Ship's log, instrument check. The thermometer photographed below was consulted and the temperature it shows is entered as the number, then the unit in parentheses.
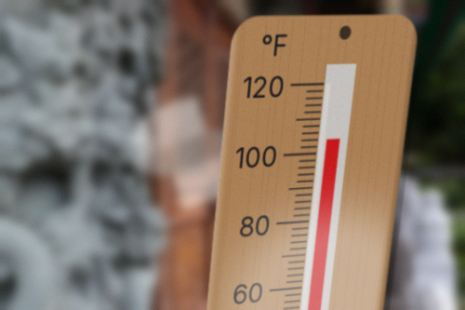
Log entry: 104 (°F)
